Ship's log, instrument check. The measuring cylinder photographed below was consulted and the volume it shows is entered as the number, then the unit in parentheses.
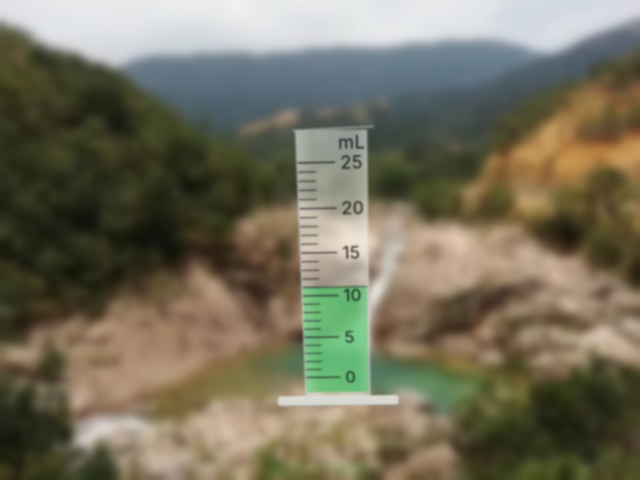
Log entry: 11 (mL)
